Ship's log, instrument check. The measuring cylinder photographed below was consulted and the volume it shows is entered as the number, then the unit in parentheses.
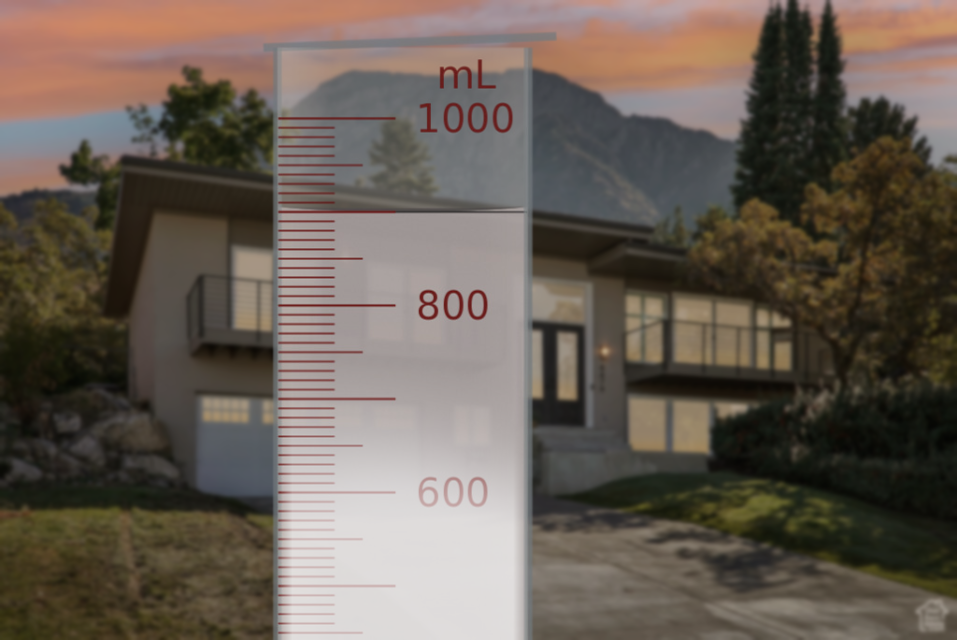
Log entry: 900 (mL)
